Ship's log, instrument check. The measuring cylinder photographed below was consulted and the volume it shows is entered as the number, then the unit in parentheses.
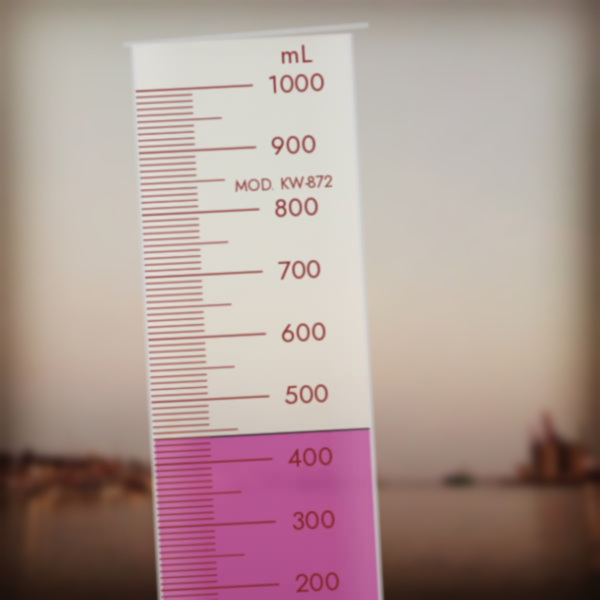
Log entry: 440 (mL)
